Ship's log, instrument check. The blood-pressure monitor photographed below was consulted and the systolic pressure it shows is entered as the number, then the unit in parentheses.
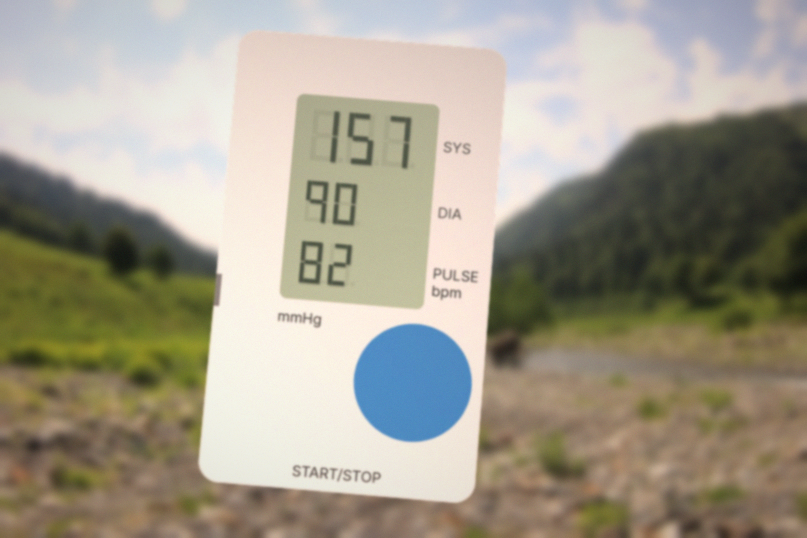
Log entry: 157 (mmHg)
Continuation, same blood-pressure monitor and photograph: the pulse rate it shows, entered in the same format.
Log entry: 82 (bpm)
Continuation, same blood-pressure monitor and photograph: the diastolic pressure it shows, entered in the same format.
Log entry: 90 (mmHg)
